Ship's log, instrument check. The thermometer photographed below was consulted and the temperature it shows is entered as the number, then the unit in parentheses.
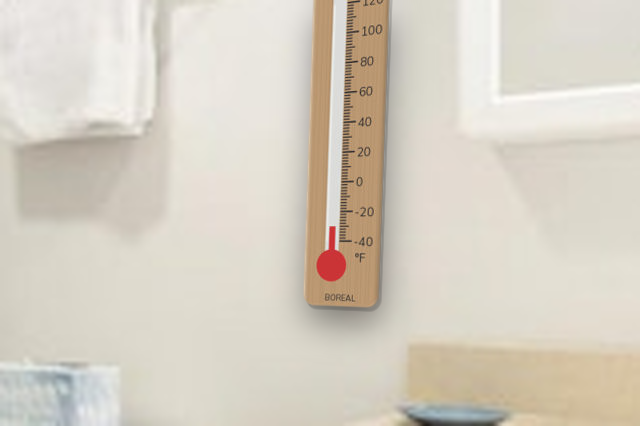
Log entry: -30 (°F)
